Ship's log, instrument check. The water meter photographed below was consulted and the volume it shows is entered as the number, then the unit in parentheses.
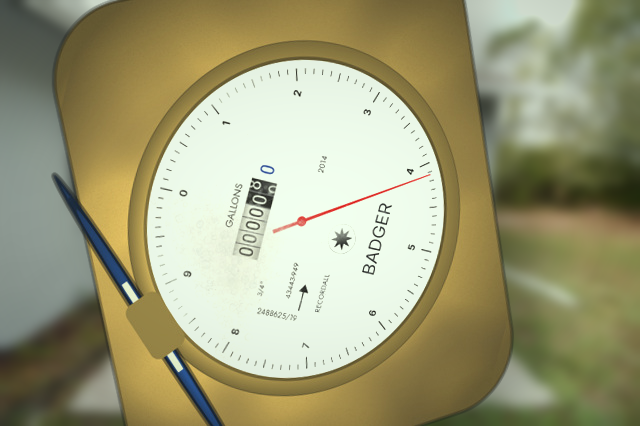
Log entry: 84.1 (gal)
